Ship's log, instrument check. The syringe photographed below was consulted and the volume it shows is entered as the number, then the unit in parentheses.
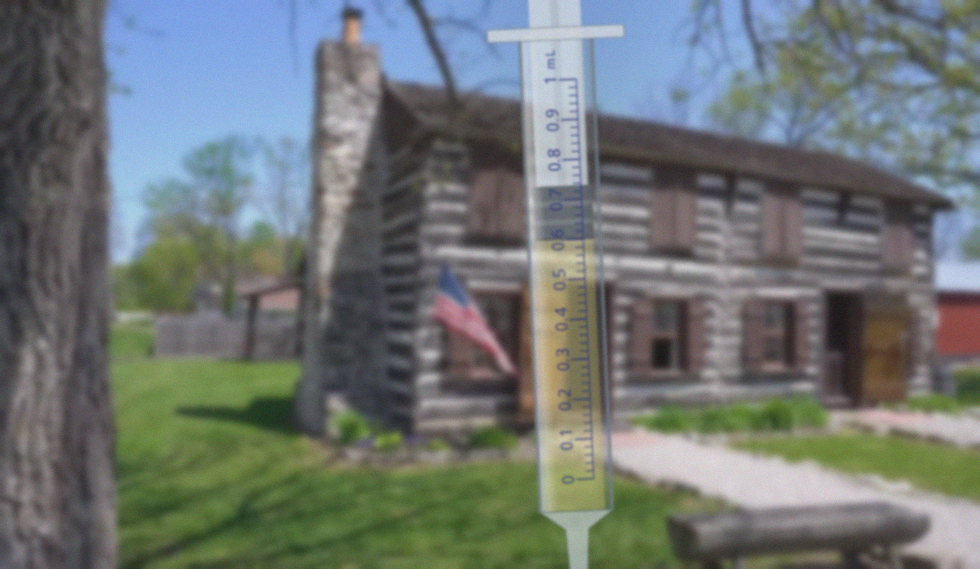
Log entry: 0.6 (mL)
